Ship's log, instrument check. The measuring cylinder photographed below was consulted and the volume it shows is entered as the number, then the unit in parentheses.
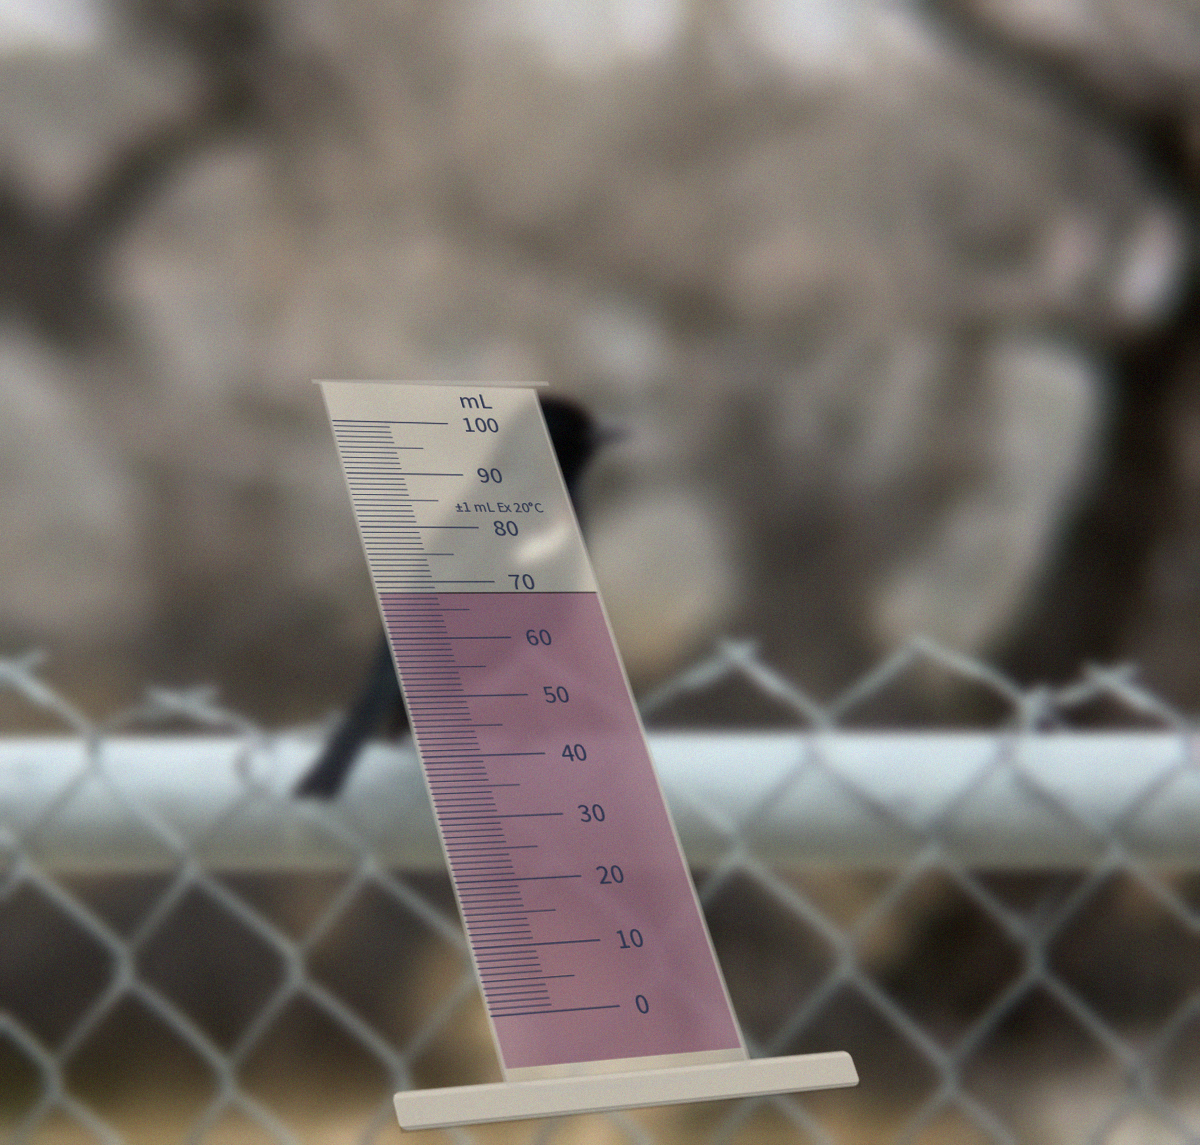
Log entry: 68 (mL)
